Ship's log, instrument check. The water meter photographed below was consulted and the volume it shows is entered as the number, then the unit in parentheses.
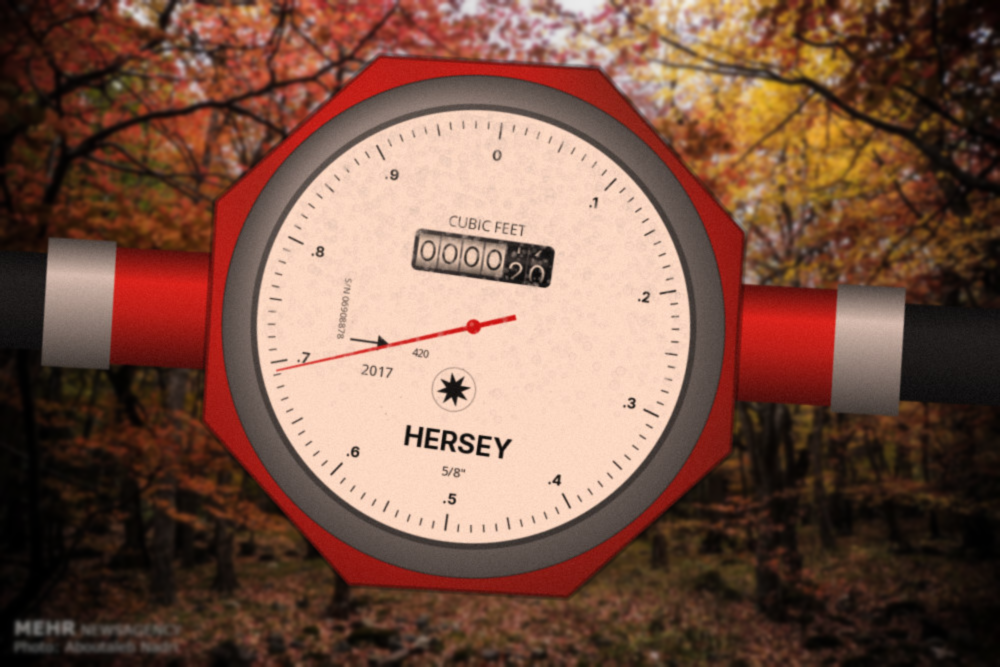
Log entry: 19.69 (ft³)
